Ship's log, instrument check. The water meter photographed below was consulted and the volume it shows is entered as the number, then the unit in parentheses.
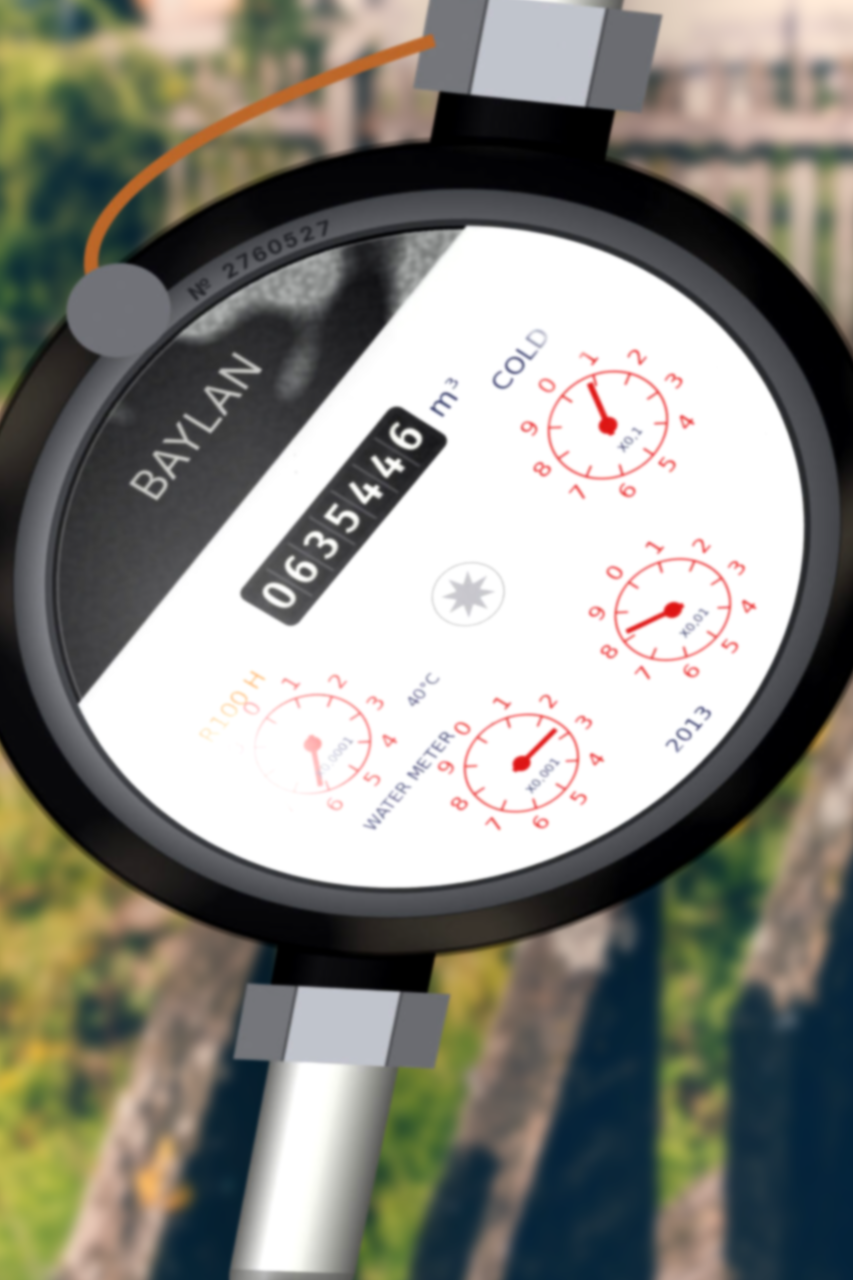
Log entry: 635446.0826 (m³)
